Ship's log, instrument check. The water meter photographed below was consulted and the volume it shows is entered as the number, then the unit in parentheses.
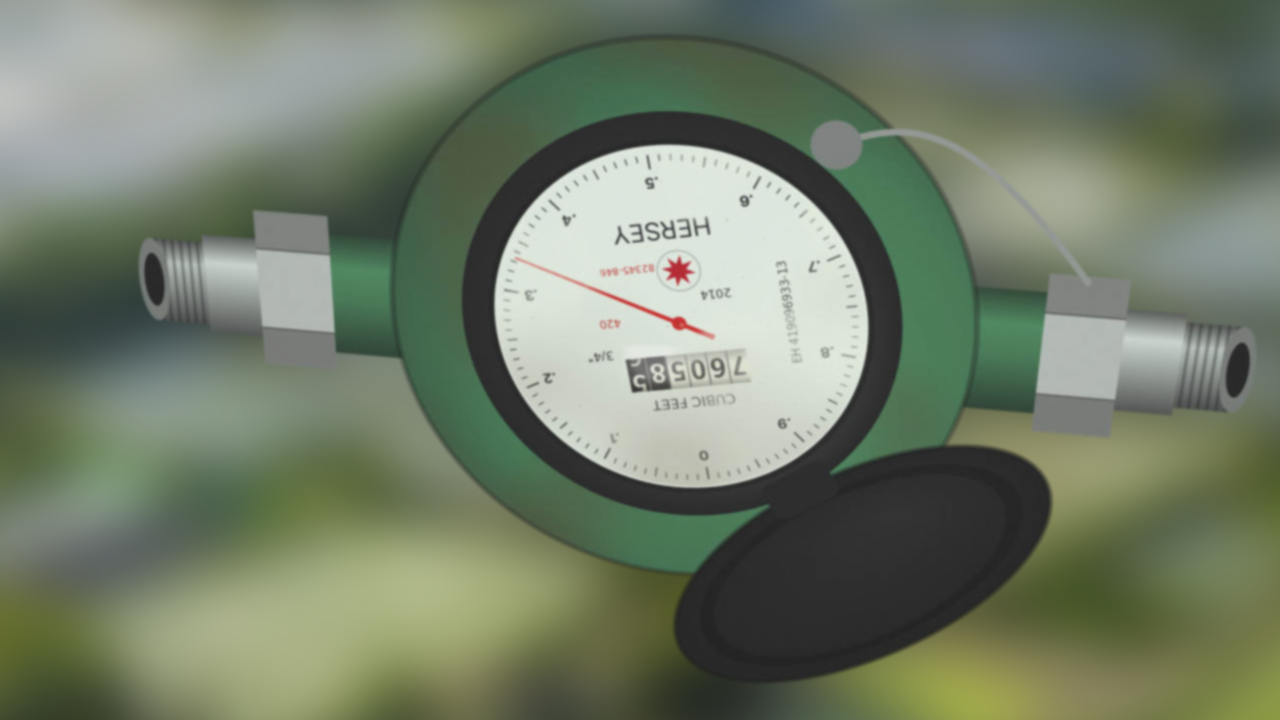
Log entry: 760585.33 (ft³)
